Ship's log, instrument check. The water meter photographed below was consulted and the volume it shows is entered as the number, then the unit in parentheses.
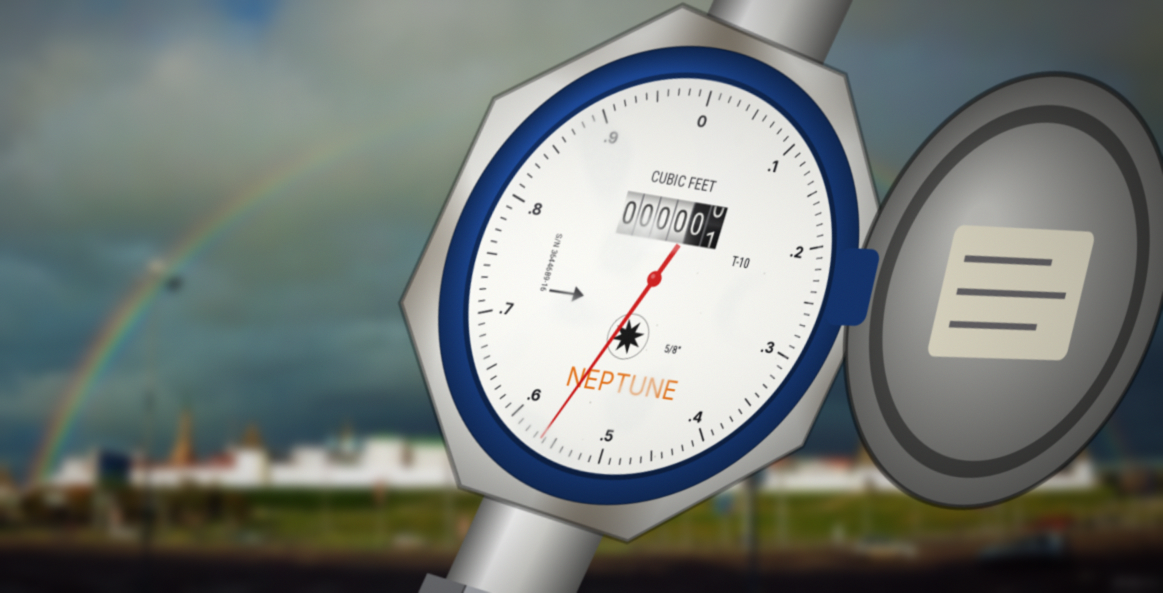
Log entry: 0.56 (ft³)
